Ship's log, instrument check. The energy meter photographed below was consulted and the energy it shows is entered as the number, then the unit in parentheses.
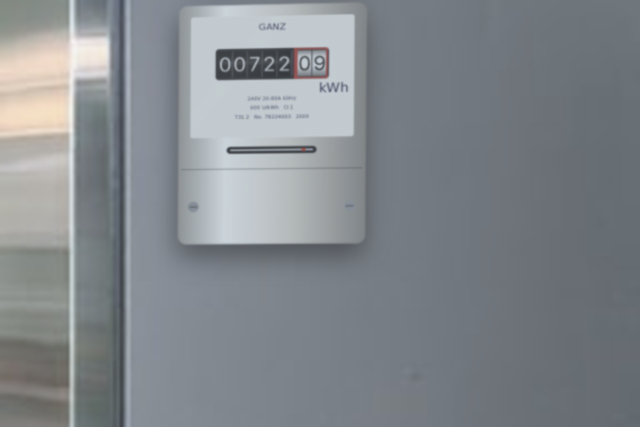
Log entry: 722.09 (kWh)
